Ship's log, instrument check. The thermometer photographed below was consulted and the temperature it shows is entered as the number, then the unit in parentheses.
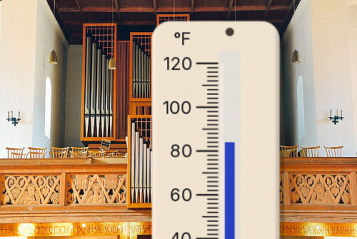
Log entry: 84 (°F)
